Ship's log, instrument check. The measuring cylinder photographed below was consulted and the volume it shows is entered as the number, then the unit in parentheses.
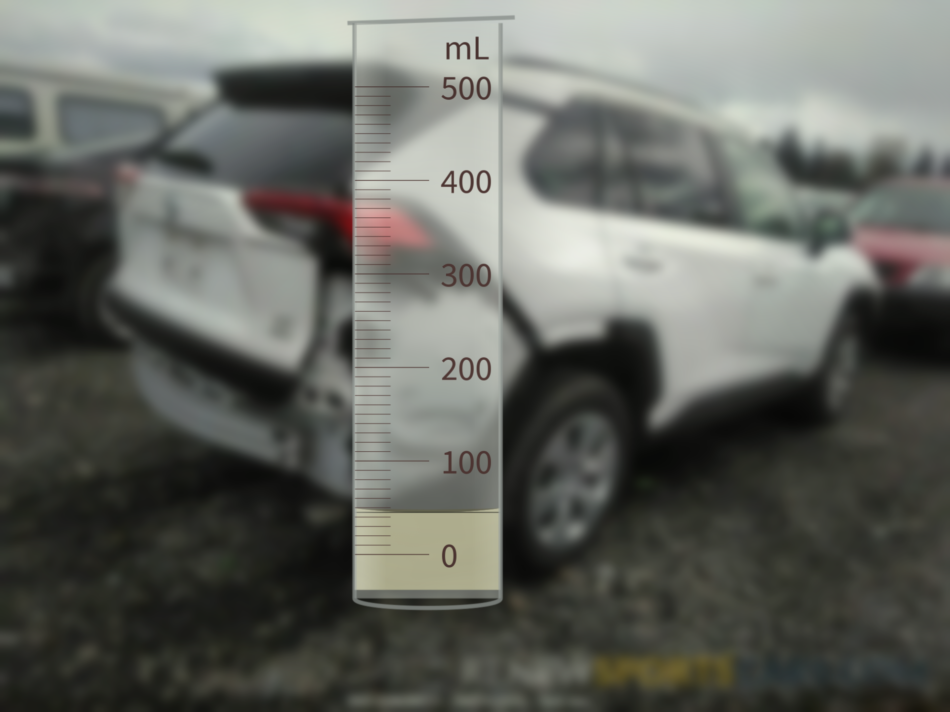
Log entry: 45 (mL)
